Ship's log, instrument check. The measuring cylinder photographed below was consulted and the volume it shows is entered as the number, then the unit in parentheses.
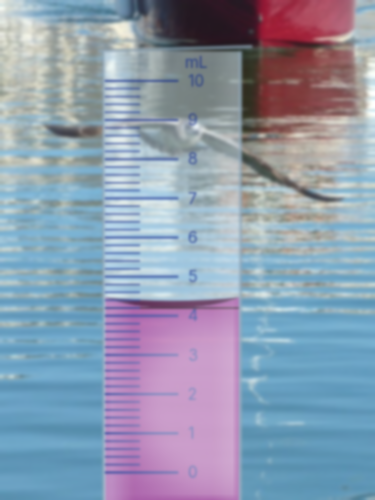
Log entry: 4.2 (mL)
